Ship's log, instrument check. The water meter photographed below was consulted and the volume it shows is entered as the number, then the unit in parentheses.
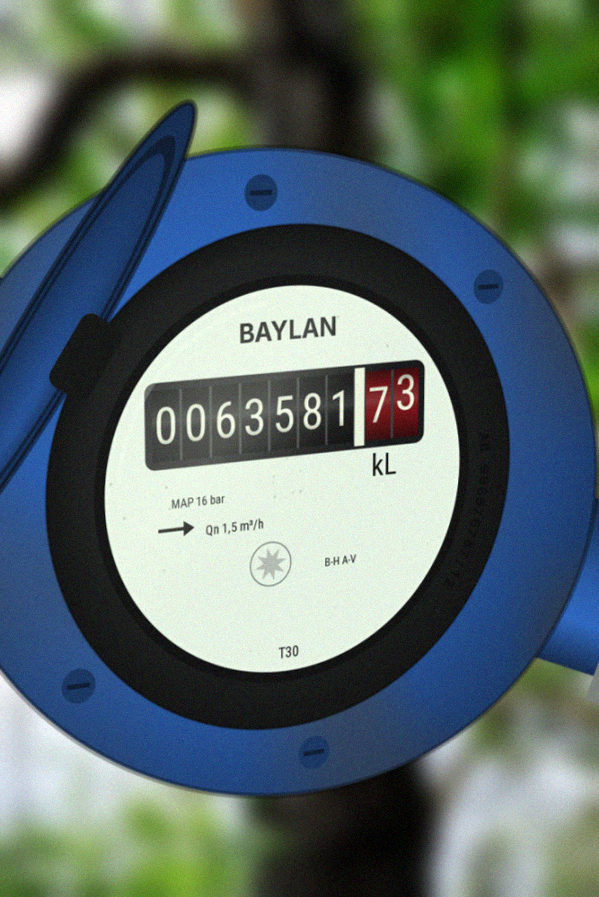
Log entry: 63581.73 (kL)
